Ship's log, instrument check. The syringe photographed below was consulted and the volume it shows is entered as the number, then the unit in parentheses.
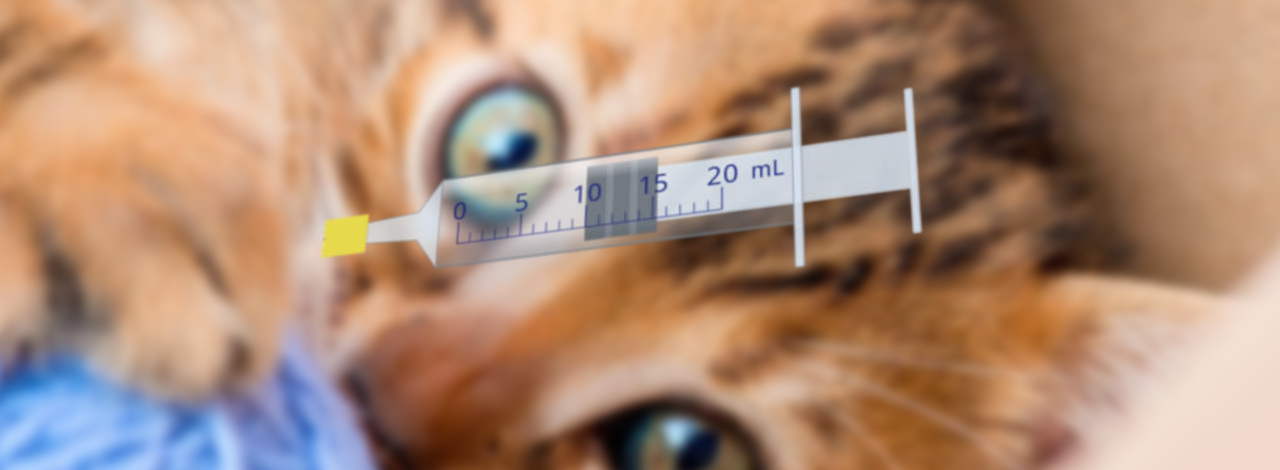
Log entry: 10 (mL)
